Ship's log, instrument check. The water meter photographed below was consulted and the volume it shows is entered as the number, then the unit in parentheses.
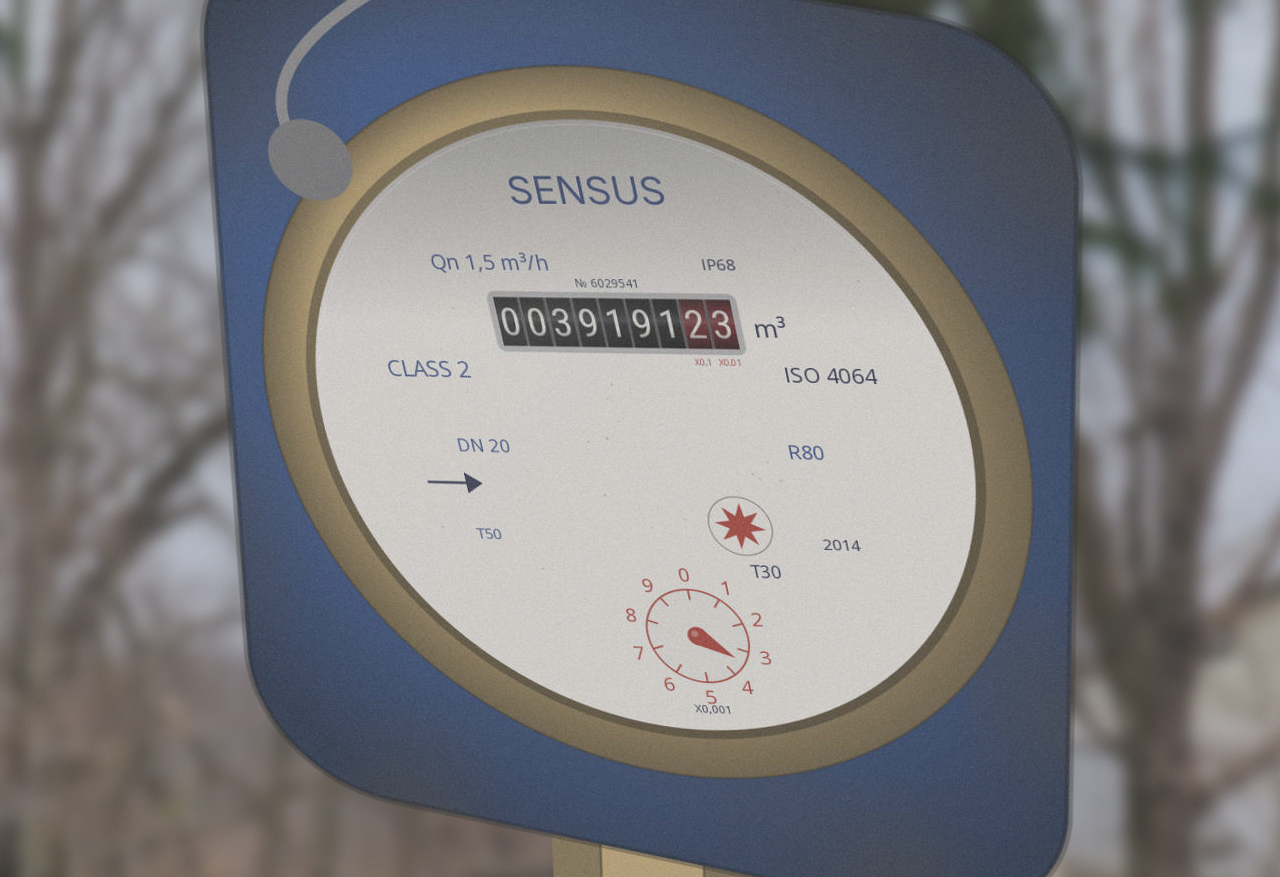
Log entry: 39191.233 (m³)
